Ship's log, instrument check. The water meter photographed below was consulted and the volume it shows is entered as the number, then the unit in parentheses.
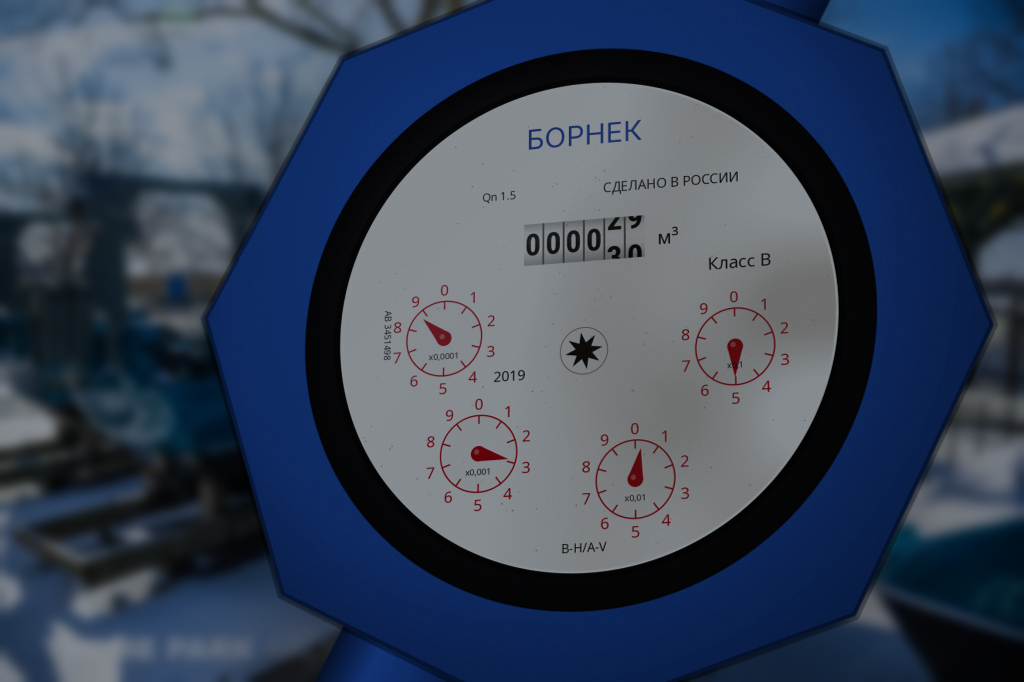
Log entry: 29.5028 (m³)
